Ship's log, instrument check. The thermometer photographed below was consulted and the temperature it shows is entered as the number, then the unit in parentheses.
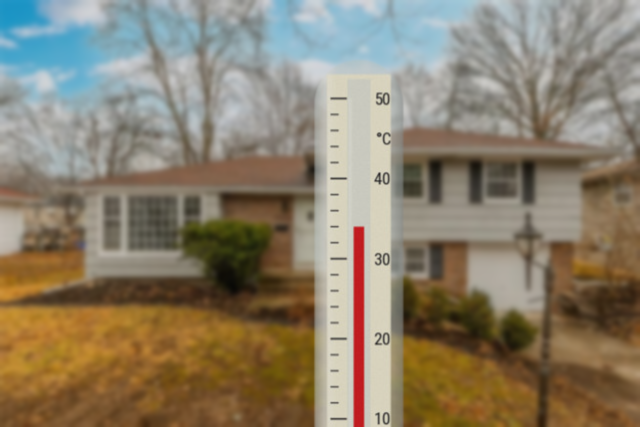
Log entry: 34 (°C)
